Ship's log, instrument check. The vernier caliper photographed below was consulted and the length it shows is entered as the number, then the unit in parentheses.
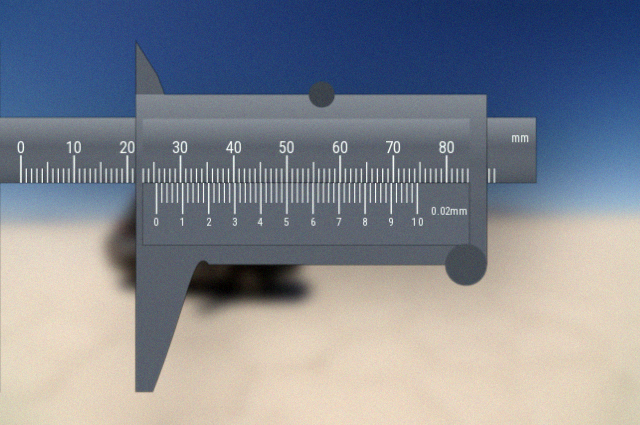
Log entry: 25.5 (mm)
